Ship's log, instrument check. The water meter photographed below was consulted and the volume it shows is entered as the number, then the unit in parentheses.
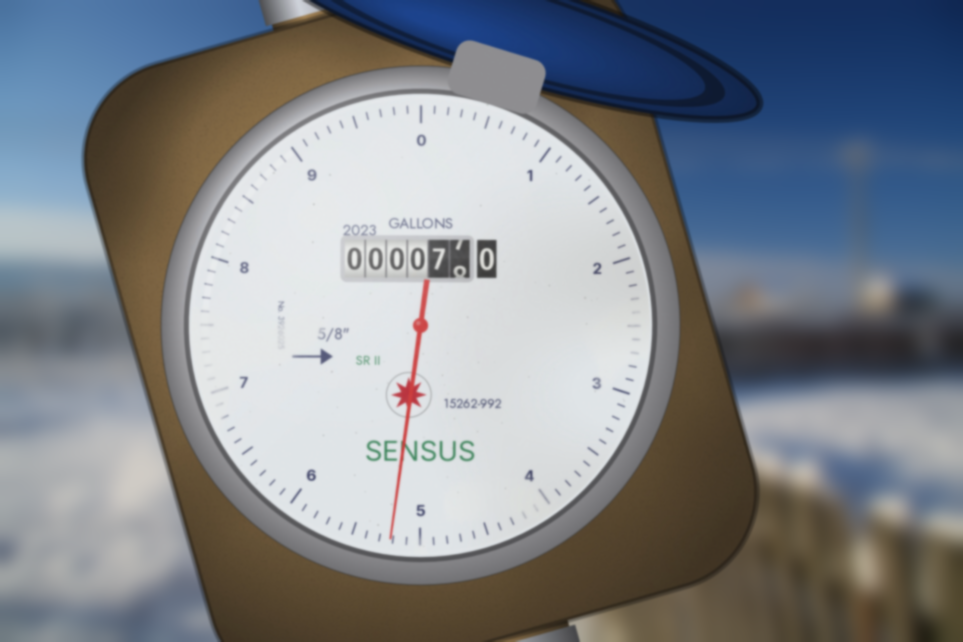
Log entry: 775.2 (gal)
